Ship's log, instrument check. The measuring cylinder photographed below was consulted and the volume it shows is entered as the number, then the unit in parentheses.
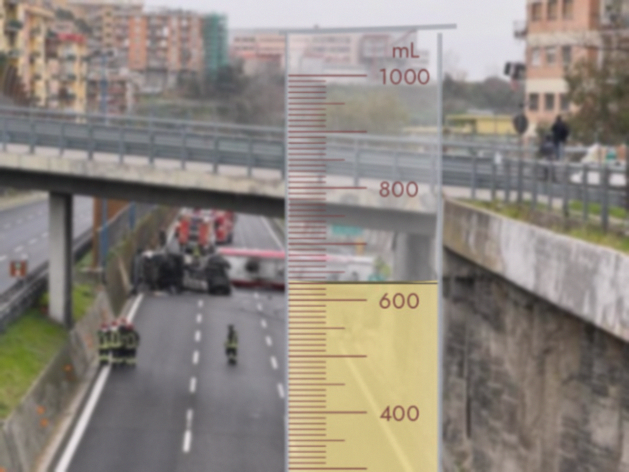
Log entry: 630 (mL)
